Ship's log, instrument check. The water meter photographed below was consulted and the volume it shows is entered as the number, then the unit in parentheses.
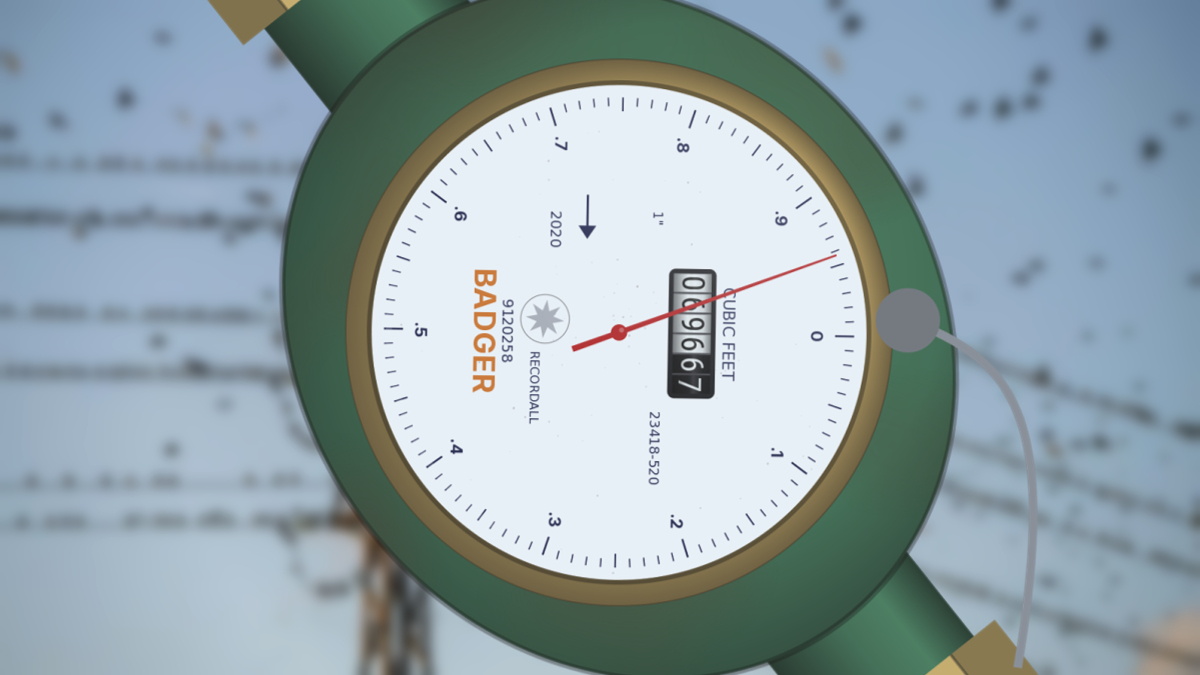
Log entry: 69666.94 (ft³)
